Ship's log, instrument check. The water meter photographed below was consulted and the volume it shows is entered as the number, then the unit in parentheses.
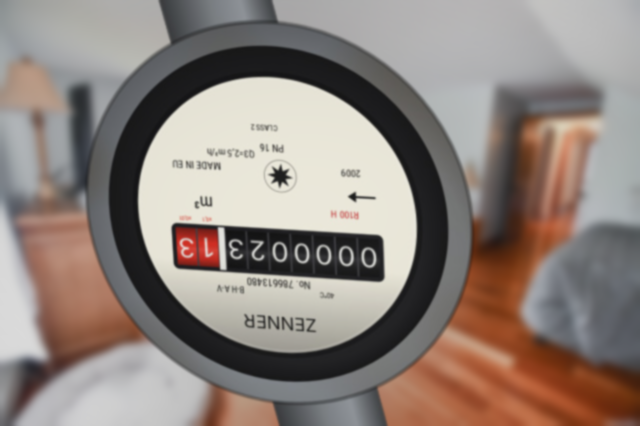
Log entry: 23.13 (m³)
